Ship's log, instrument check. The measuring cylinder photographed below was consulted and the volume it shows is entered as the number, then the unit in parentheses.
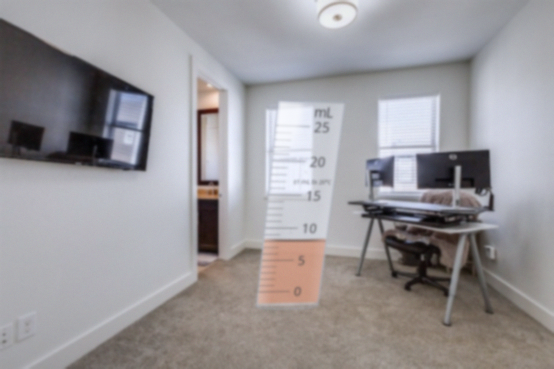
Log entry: 8 (mL)
